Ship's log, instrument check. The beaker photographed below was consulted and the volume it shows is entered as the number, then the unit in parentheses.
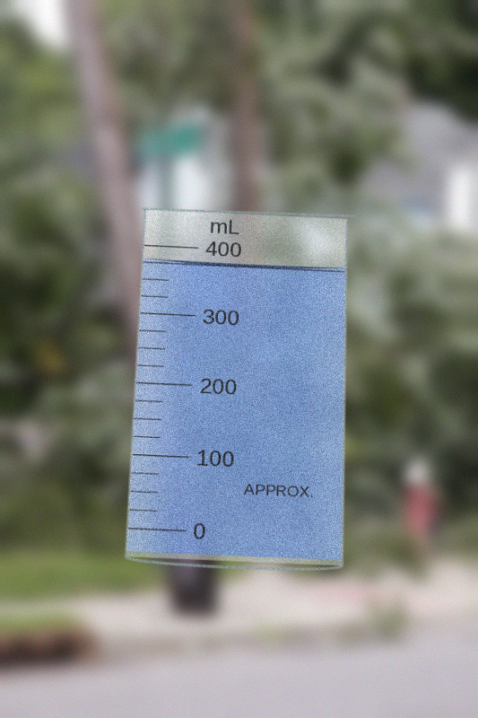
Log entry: 375 (mL)
